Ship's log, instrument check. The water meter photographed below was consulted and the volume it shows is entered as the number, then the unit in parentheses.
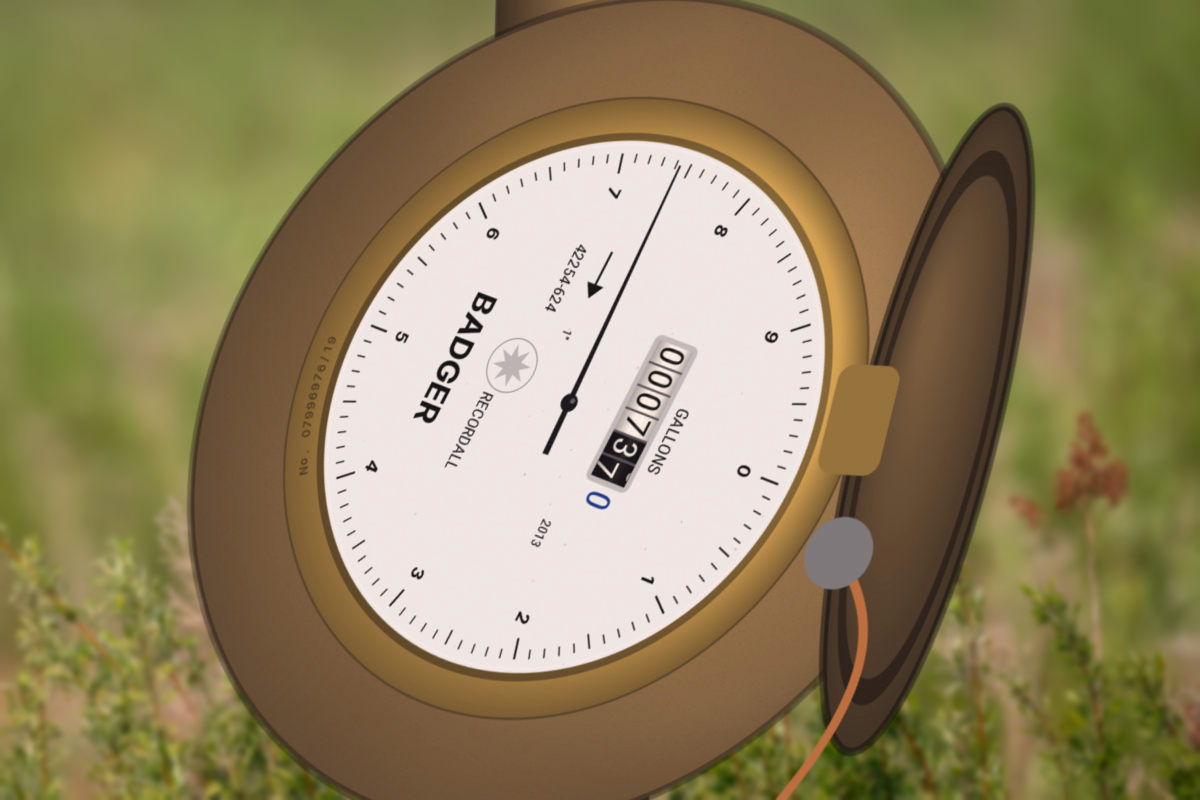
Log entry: 7367.4 (gal)
